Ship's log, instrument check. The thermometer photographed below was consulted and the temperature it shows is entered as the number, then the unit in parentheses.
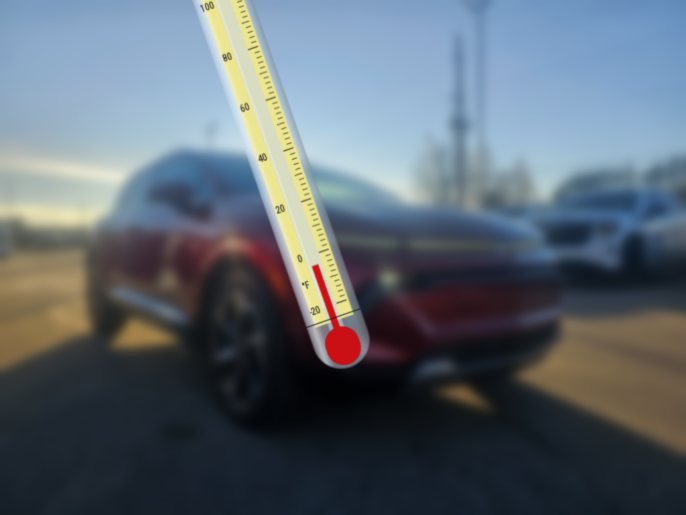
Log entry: -4 (°F)
